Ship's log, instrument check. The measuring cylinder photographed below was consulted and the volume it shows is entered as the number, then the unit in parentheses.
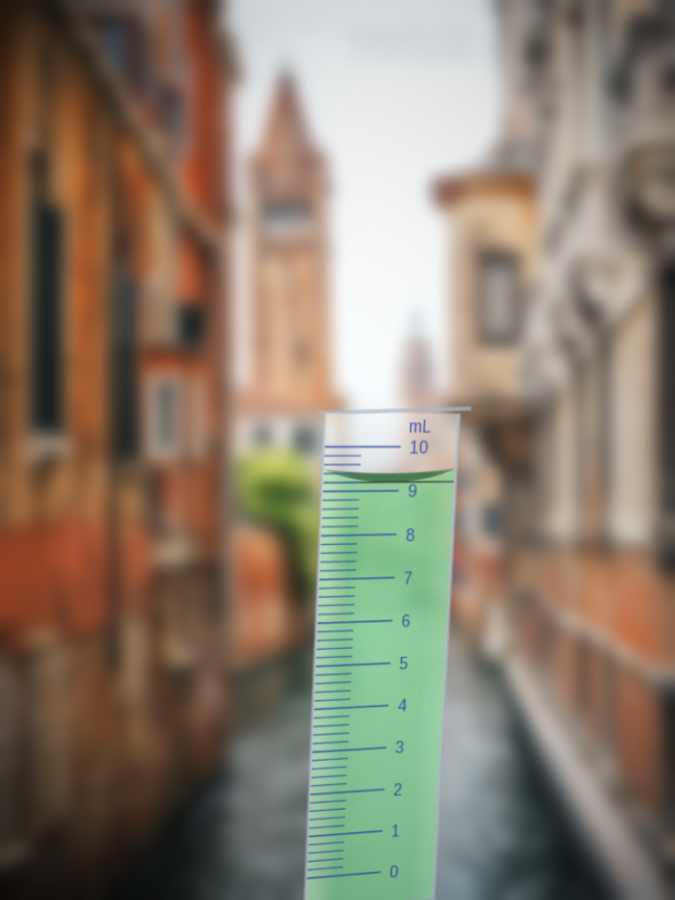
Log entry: 9.2 (mL)
